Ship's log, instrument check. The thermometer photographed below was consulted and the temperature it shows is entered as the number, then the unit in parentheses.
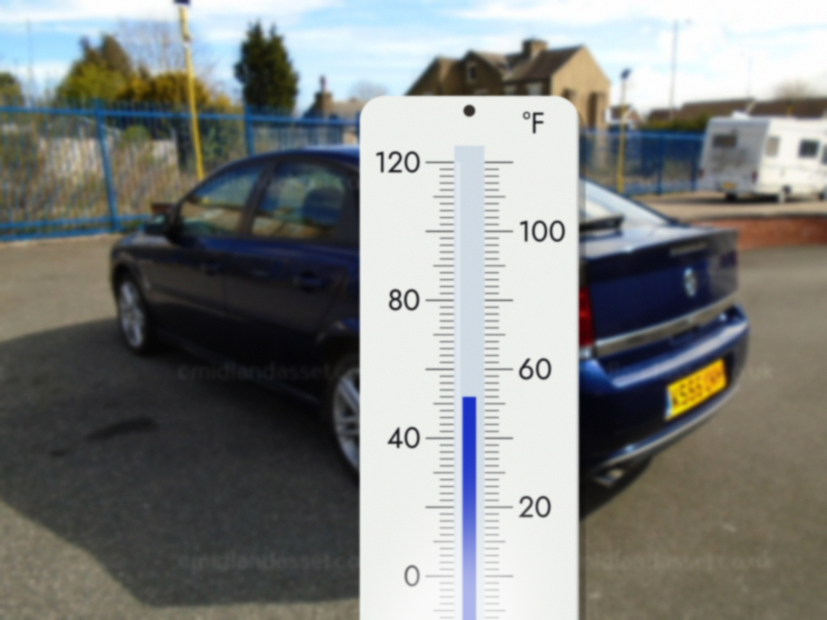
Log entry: 52 (°F)
